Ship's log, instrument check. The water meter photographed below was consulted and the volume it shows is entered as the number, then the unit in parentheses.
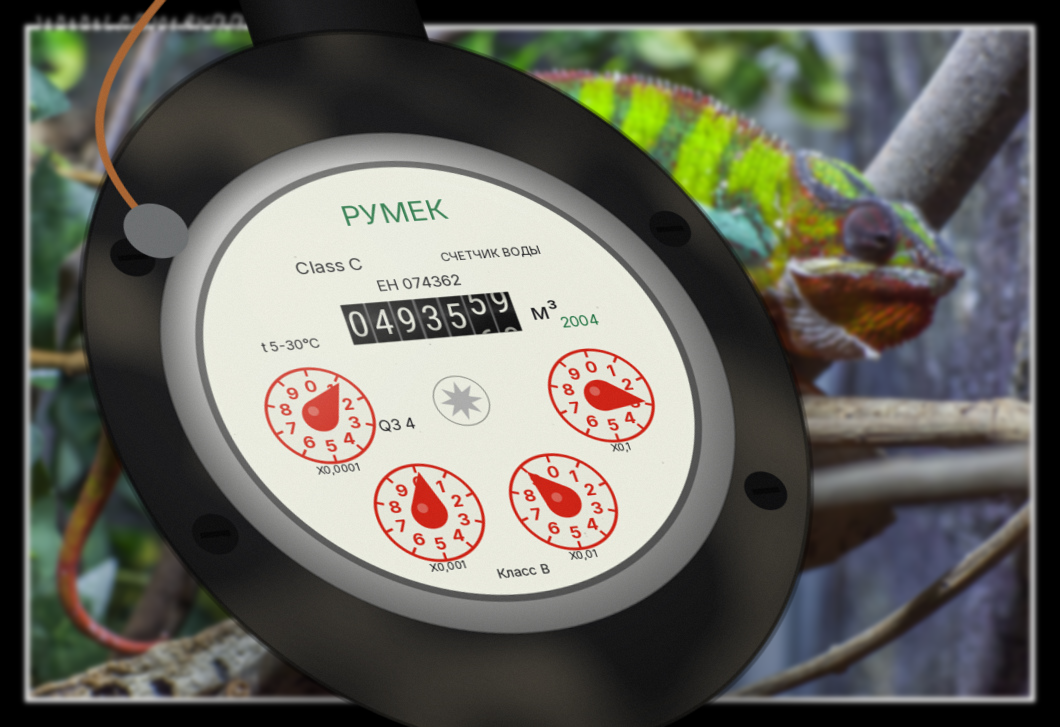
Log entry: 493559.2901 (m³)
